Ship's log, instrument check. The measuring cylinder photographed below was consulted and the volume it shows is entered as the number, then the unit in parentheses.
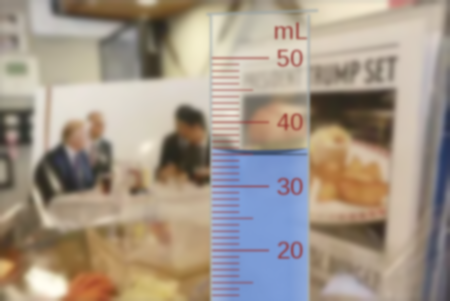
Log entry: 35 (mL)
